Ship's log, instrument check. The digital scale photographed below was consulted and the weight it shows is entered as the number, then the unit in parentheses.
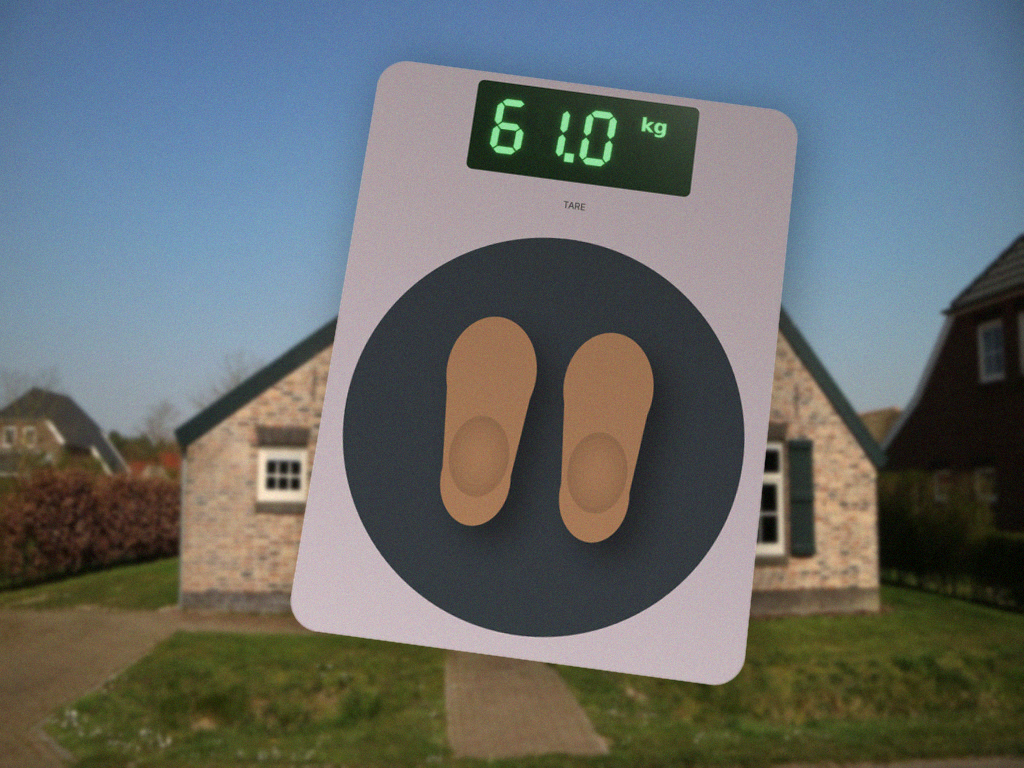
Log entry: 61.0 (kg)
